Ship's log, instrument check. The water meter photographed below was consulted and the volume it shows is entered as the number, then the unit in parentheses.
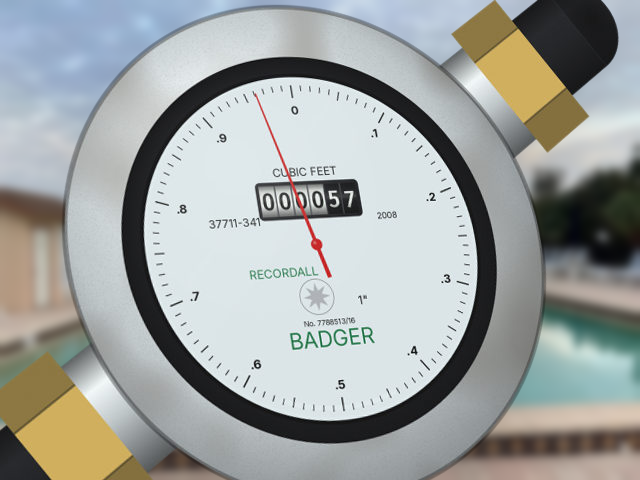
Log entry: 56.96 (ft³)
